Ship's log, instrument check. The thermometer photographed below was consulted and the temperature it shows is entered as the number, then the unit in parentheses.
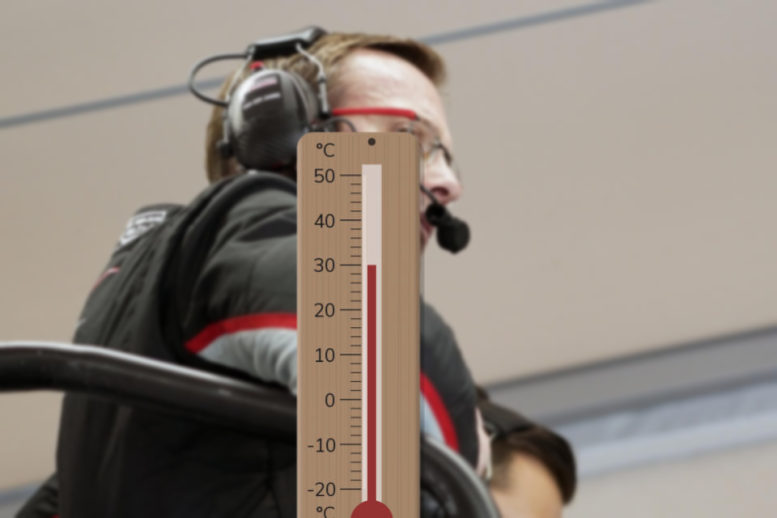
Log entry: 30 (°C)
